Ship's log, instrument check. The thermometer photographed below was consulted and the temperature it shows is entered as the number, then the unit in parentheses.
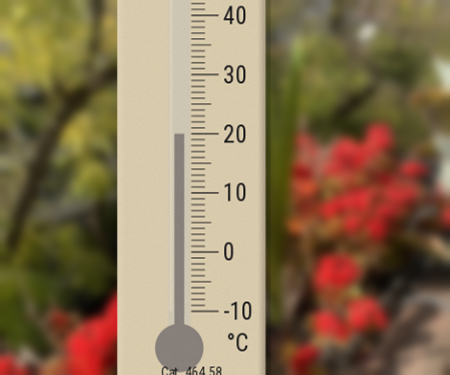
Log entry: 20 (°C)
